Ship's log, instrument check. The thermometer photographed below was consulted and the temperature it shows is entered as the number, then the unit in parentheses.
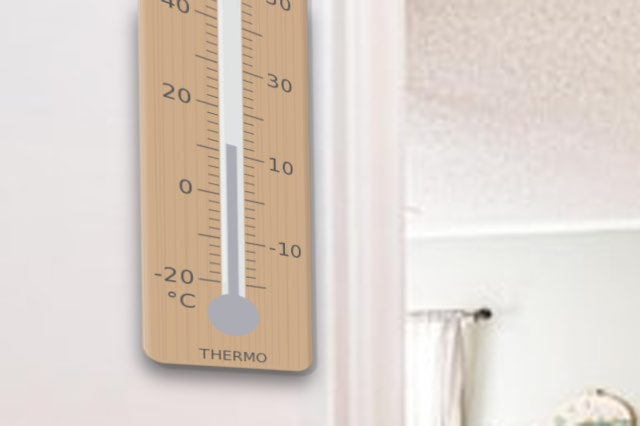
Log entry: 12 (°C)
